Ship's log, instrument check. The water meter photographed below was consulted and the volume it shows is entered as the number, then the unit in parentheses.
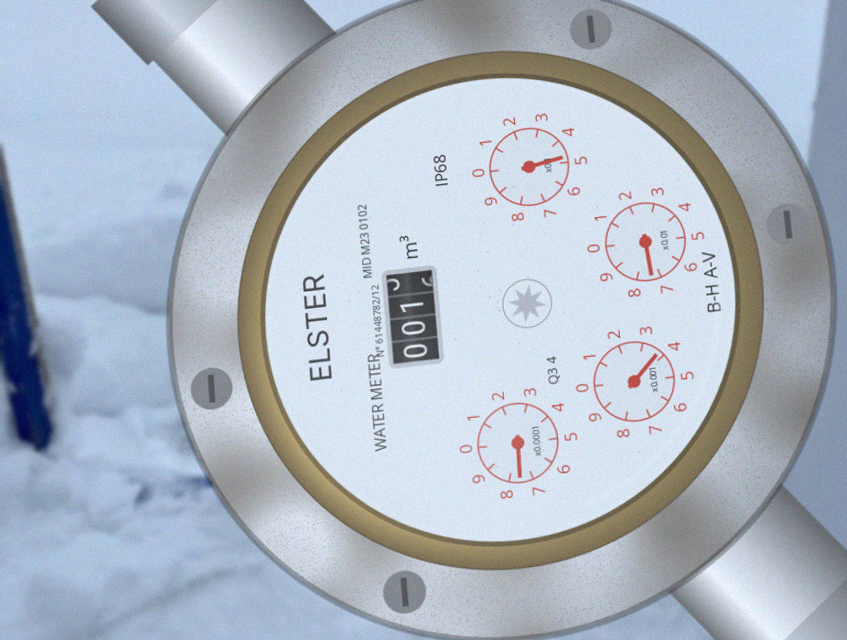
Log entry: 15.4737 (m³)
